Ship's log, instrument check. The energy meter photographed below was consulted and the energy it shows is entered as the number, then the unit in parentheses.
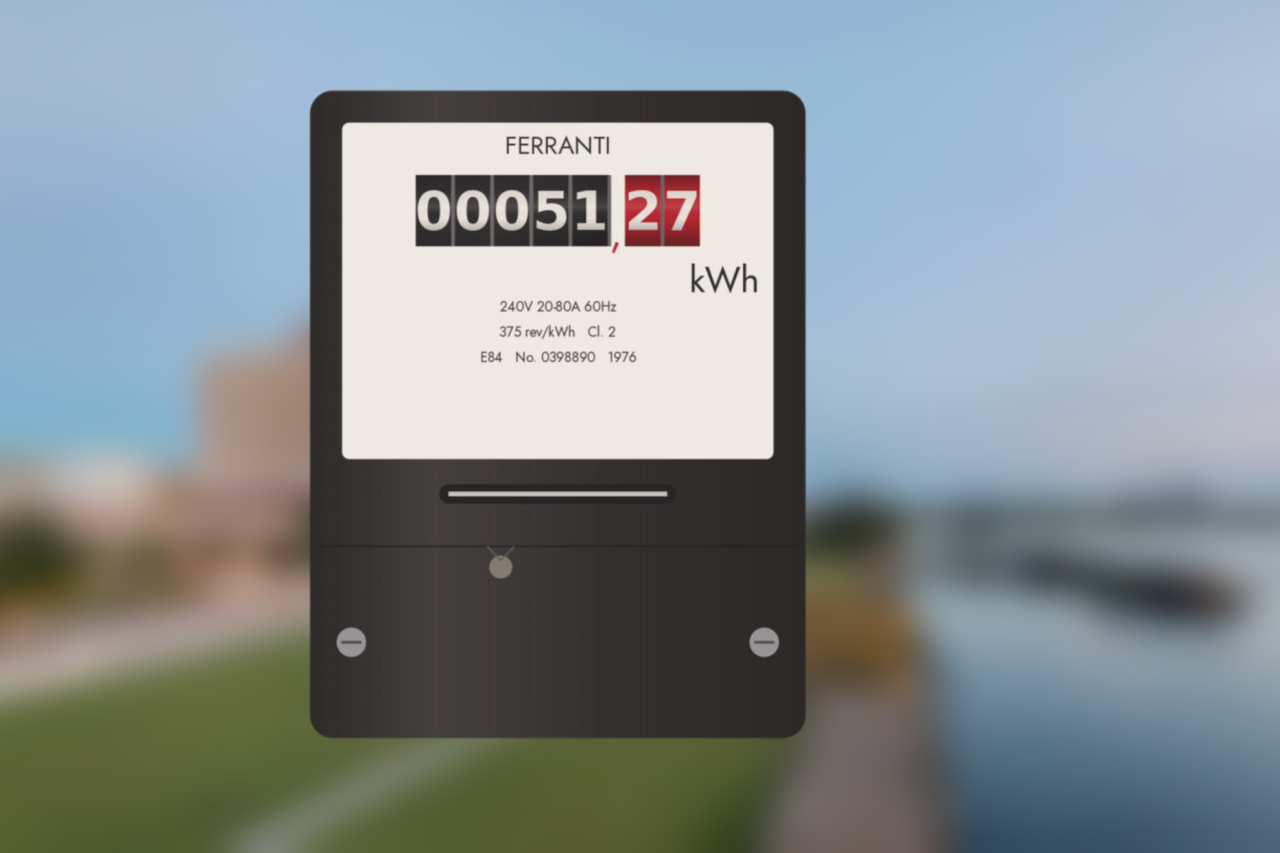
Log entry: 51.27 (kWh)
